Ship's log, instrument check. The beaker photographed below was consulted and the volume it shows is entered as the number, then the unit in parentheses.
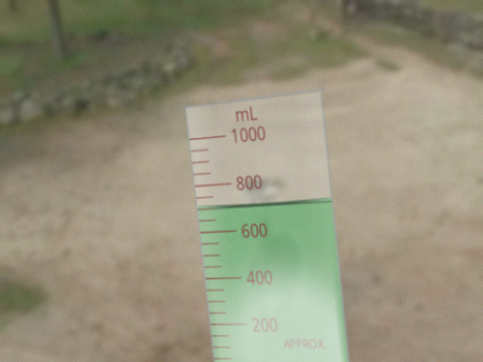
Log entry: 700 (mL)
